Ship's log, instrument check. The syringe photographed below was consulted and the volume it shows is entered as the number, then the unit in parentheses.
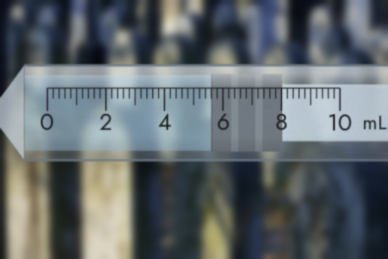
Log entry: 5.6 (mL)
